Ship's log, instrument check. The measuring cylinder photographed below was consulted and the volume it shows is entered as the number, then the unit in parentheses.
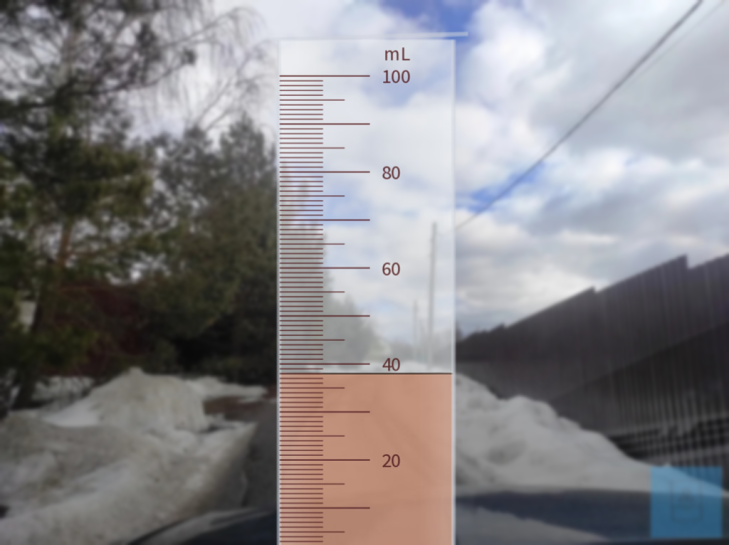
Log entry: 38 (mL)
